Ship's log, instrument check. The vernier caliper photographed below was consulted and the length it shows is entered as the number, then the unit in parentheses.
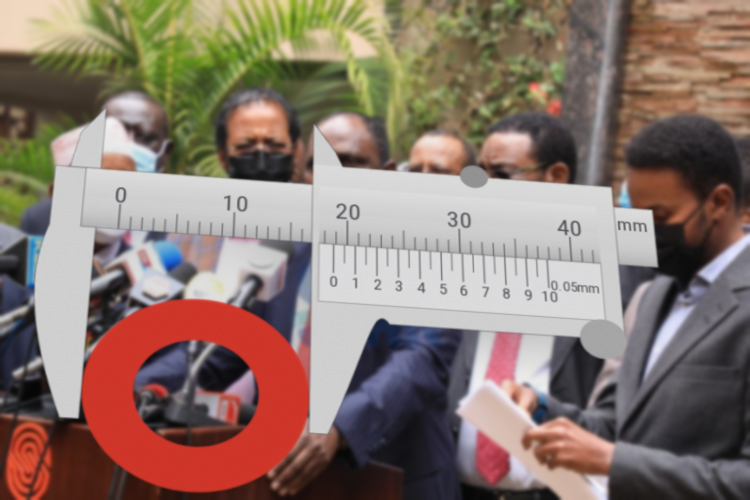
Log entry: 18.8 (mm)
